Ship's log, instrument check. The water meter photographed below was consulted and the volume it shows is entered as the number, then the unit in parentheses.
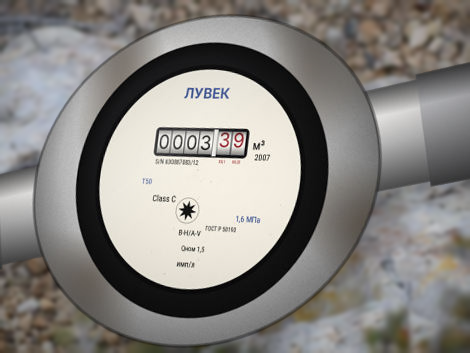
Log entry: 3.39 (m³)
